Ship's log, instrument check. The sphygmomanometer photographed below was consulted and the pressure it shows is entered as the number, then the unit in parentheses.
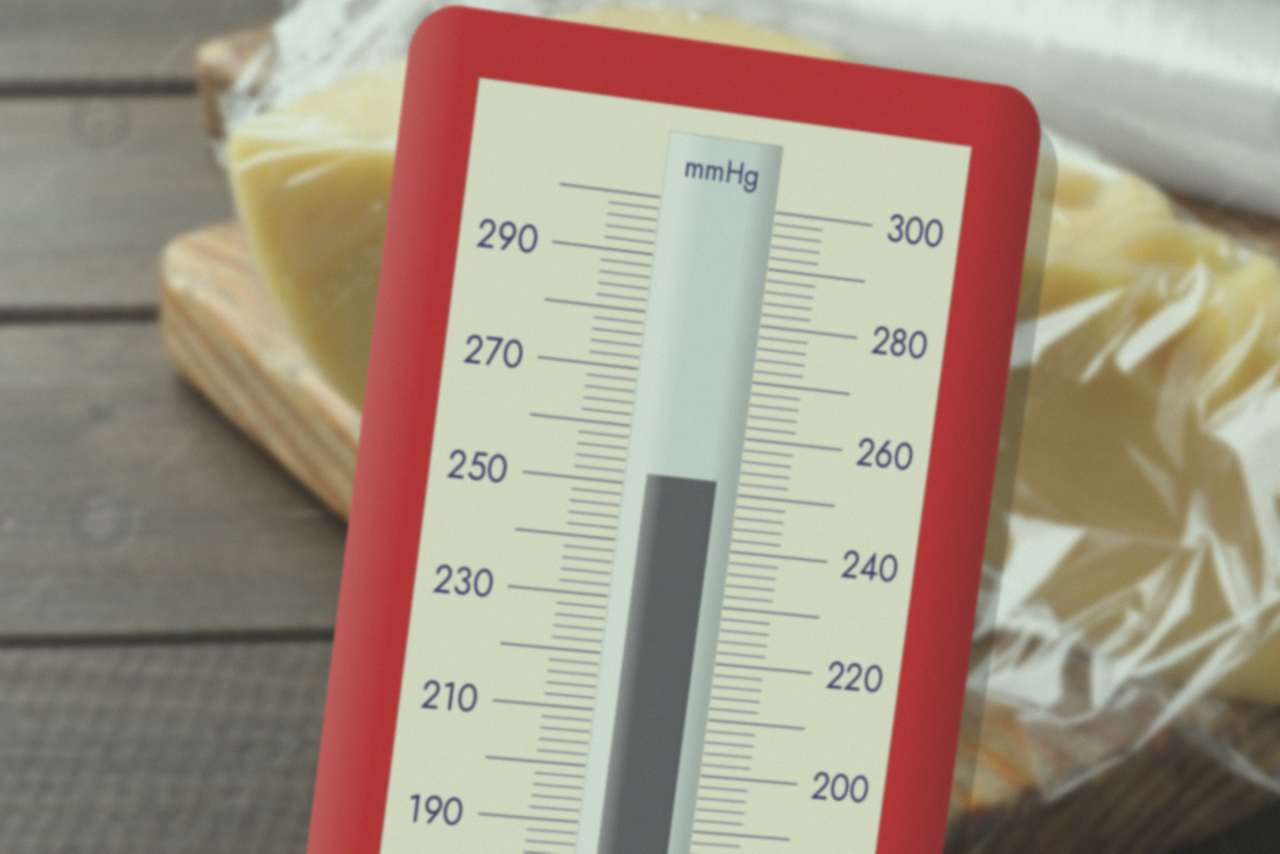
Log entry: 252 (mmHg)
